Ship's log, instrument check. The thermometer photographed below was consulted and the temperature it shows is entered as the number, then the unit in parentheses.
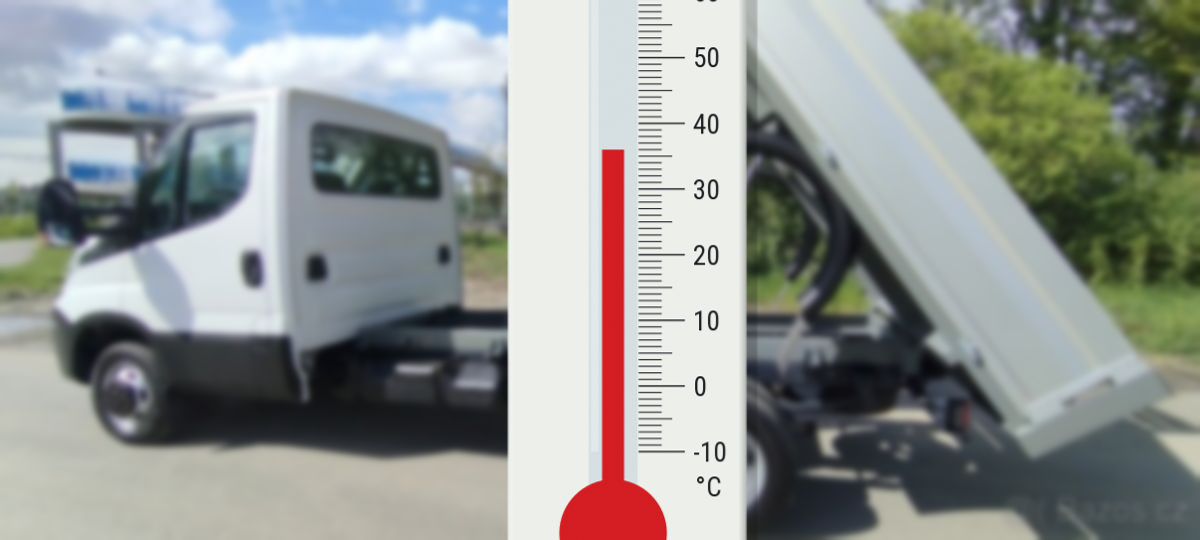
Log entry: 36 (°C)
